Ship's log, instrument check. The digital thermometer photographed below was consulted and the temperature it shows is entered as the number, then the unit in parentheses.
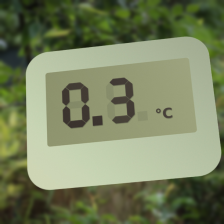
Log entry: 0.3 (°C)
